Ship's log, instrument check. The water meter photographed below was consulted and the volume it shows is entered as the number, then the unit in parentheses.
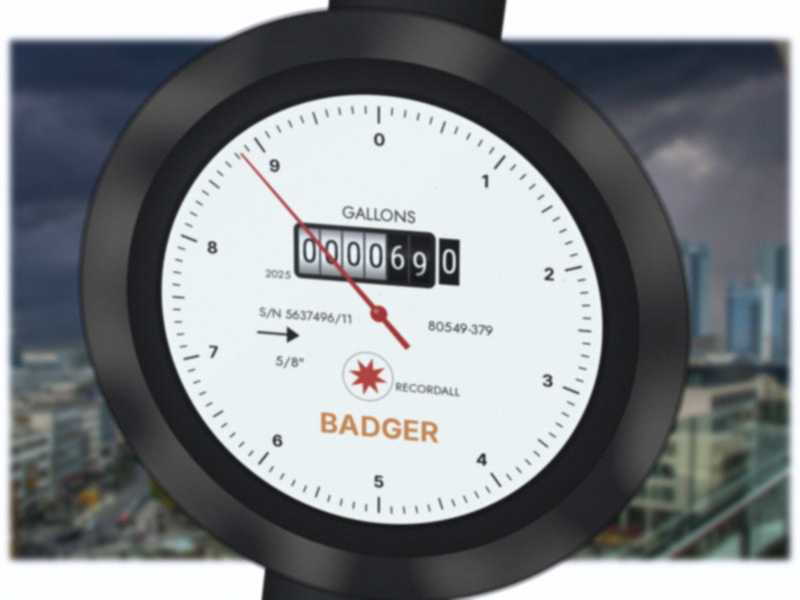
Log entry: 688.8 (gal)
